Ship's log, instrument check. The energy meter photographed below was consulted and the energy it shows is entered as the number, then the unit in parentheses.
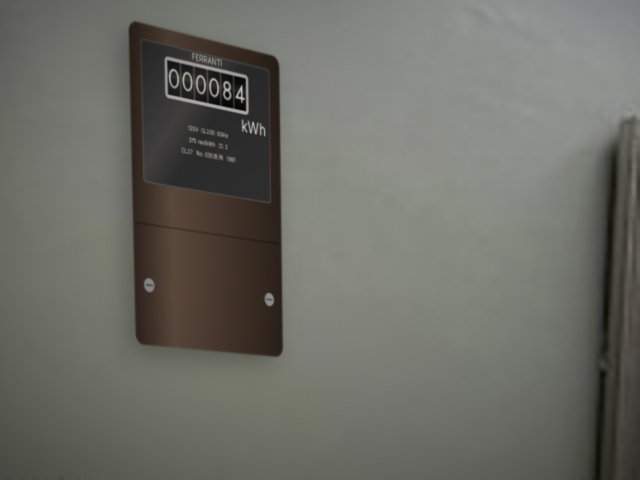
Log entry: 84 (kWh)
